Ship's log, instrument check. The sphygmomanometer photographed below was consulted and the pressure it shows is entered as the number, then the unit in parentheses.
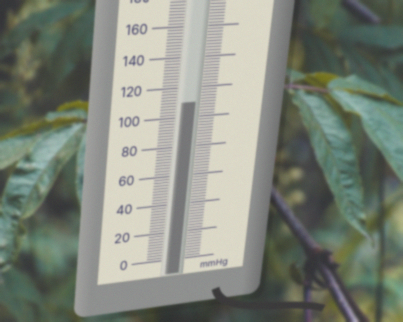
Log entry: 110 (mmHg)
